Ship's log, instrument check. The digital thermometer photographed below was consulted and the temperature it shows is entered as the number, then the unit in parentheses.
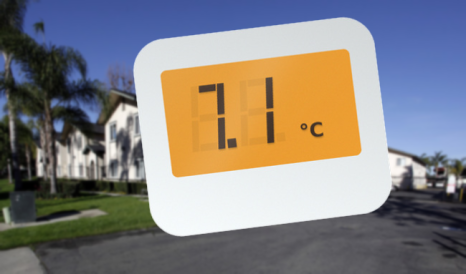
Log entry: 7.1 (°C)
